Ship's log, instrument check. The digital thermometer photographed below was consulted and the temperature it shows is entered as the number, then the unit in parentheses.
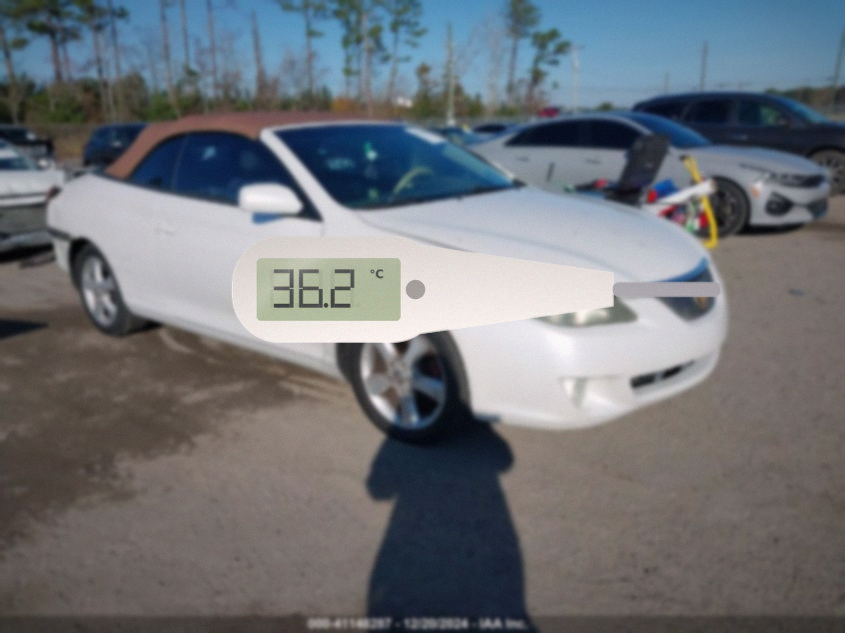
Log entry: 36.2 (°C)
